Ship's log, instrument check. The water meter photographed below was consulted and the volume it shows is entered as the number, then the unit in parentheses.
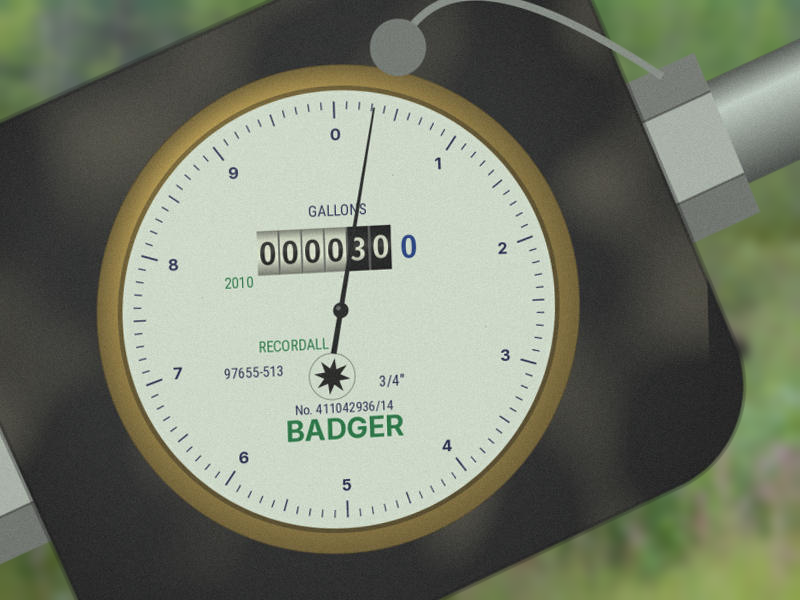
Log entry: 300.3 (gal)
